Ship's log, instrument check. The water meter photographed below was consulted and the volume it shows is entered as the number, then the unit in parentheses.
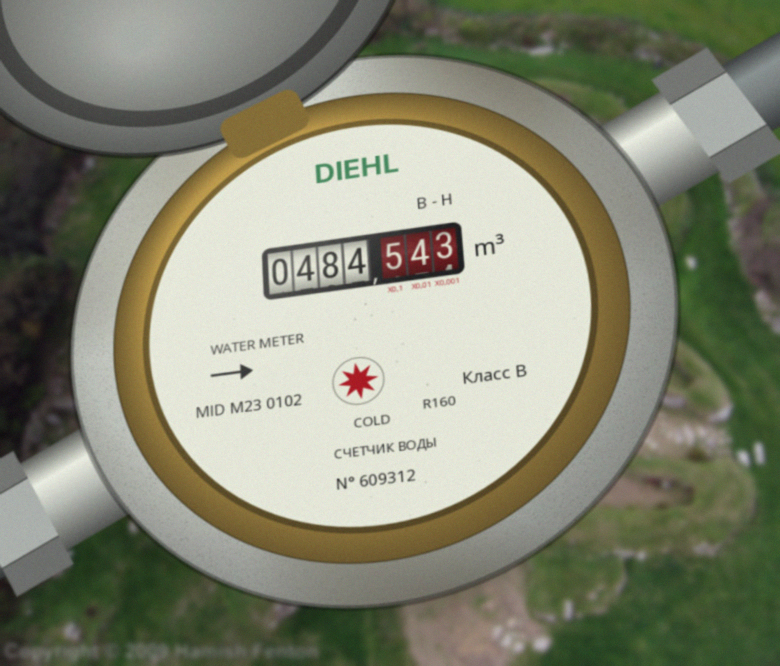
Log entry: 484.543 (m³)
